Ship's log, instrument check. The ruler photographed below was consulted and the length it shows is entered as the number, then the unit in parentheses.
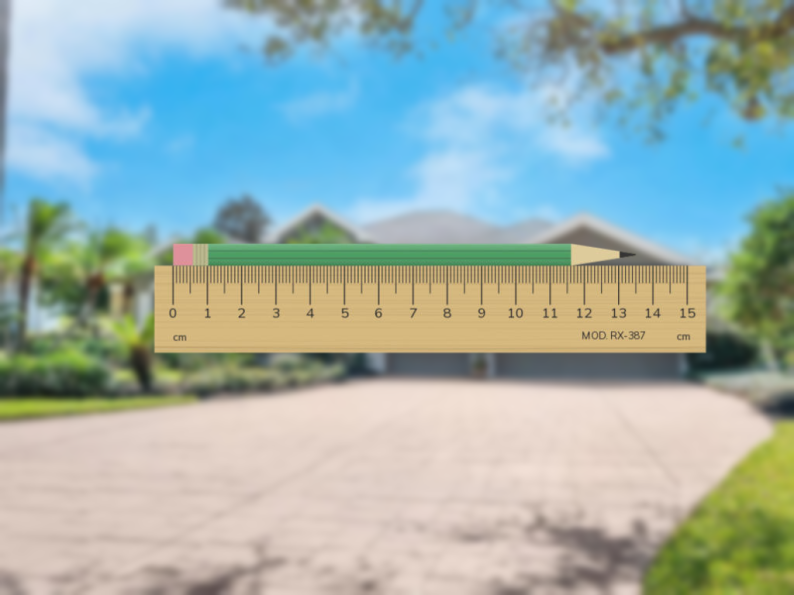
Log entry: 13.5 (cm)
